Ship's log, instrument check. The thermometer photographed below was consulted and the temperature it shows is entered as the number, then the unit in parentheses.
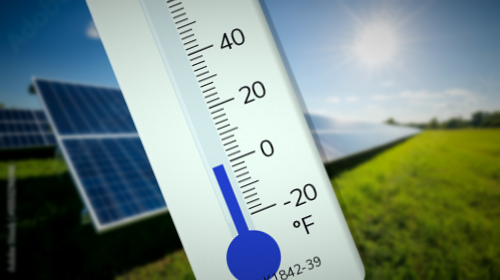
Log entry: 0 (°F)
